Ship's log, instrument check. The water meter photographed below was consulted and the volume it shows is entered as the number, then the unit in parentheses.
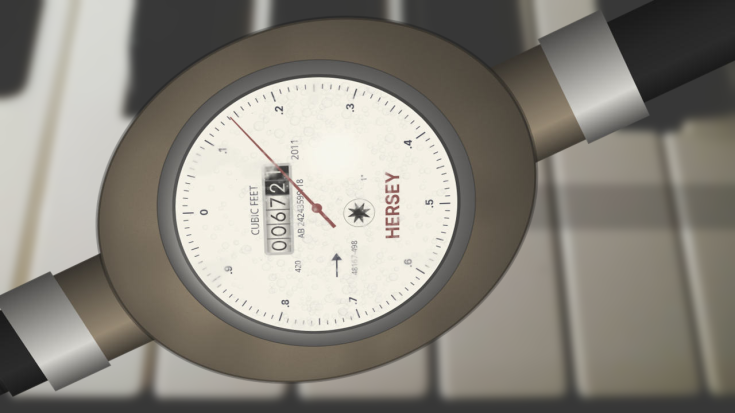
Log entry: 6721.14 (ft³)
